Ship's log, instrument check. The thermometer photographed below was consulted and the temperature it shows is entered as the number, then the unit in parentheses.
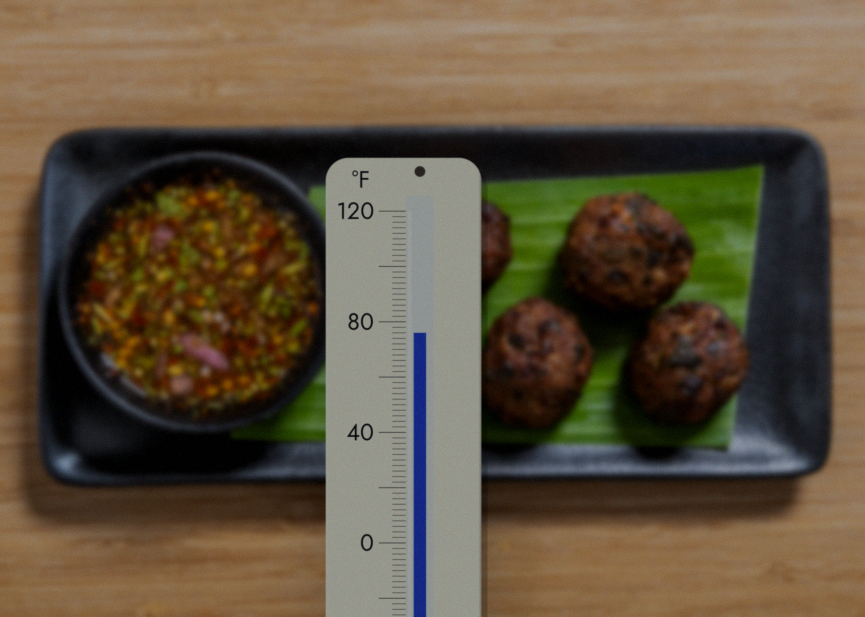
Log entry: 76 (°F)
